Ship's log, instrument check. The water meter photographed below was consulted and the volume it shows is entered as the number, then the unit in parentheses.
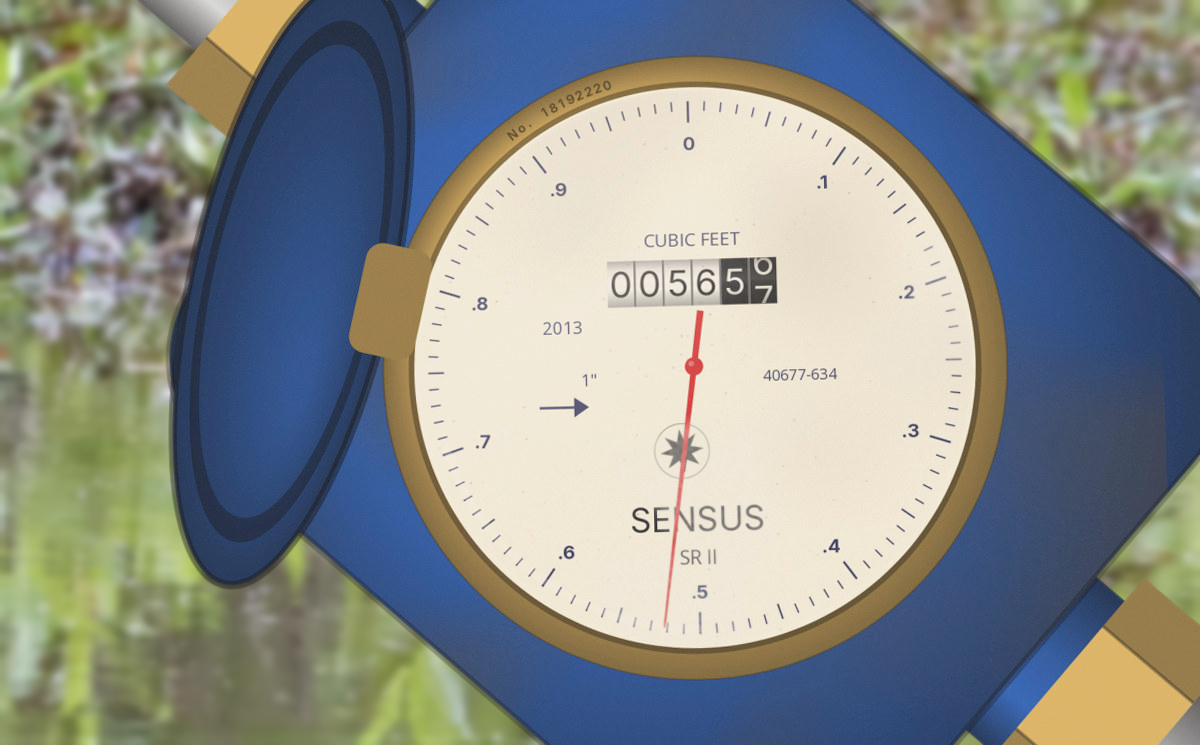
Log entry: 5656.52 (ft³)
